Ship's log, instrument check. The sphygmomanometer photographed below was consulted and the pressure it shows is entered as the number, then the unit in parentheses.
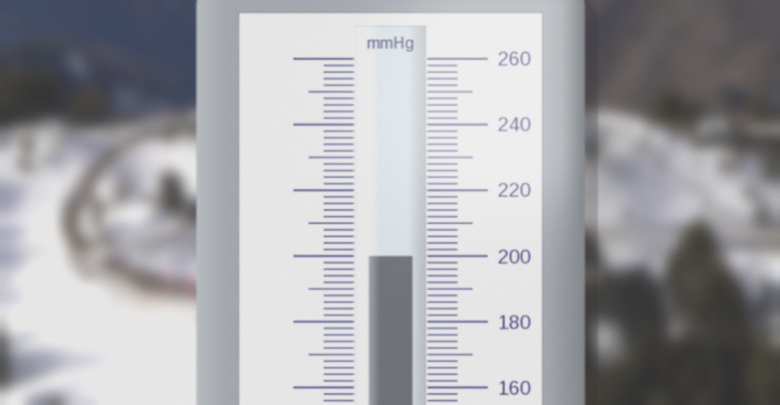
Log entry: 200 (mmHg)
